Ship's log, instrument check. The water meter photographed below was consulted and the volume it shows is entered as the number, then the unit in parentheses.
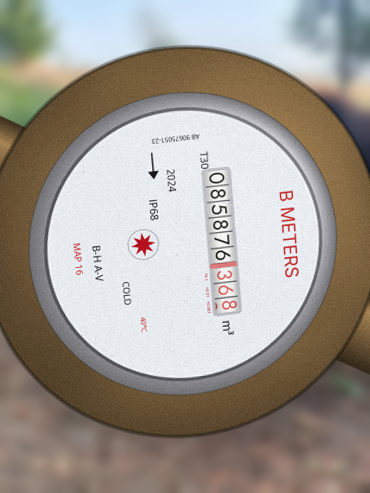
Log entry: 85876.368 (m³)
